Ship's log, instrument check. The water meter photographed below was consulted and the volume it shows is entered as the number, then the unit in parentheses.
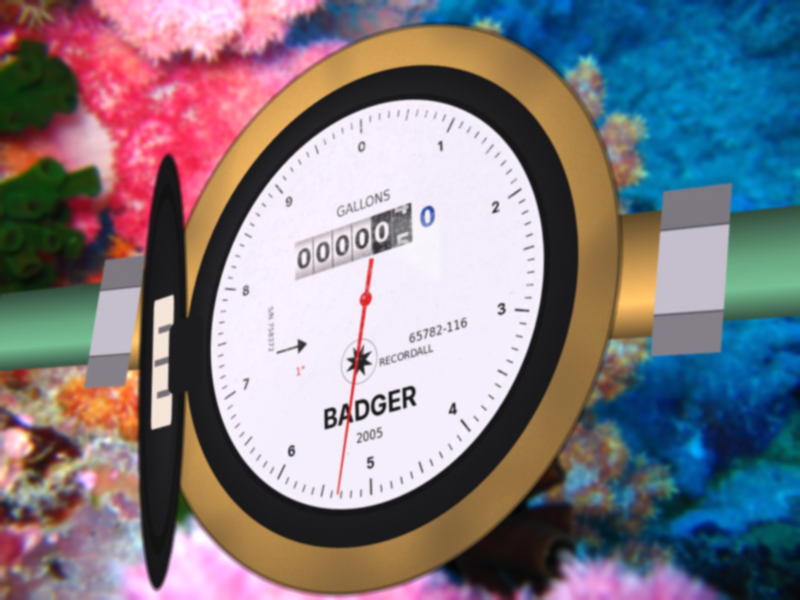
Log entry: 45.3 (gal)
